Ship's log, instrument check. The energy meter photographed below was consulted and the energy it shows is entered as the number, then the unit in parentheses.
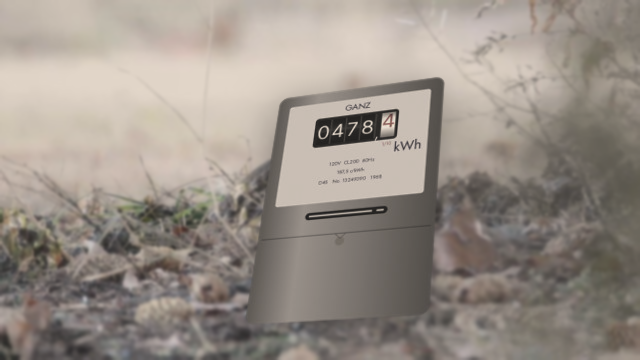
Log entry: 478.4 (kWh)
